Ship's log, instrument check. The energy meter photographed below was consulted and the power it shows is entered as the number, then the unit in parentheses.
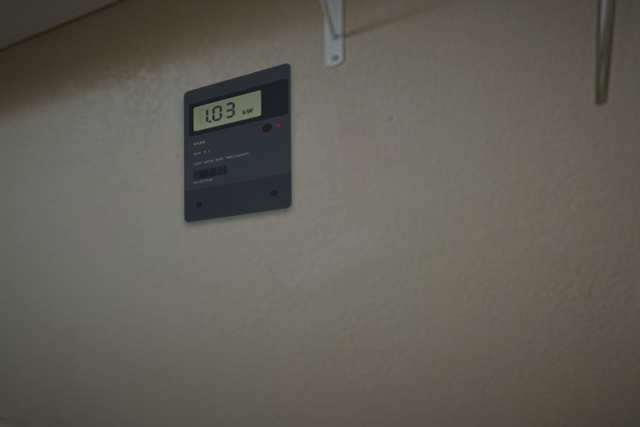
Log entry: 1.03 (kW)
